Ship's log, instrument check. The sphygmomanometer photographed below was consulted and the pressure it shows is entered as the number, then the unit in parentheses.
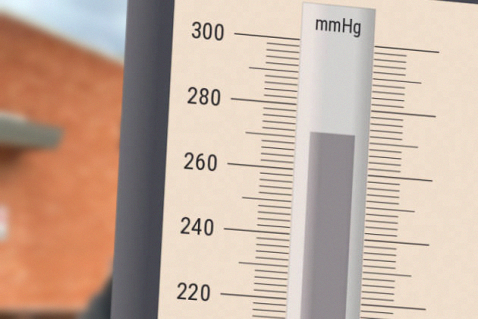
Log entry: 272 (mmHg)
